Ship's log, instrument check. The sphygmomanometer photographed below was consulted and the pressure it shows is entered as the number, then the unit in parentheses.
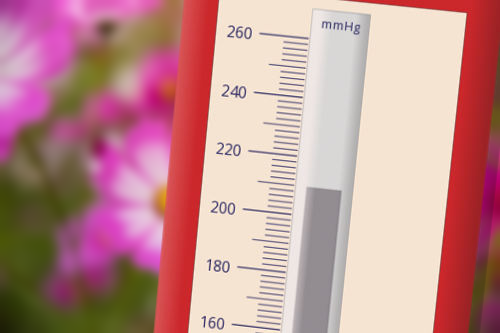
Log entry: 210 (mmHg)
